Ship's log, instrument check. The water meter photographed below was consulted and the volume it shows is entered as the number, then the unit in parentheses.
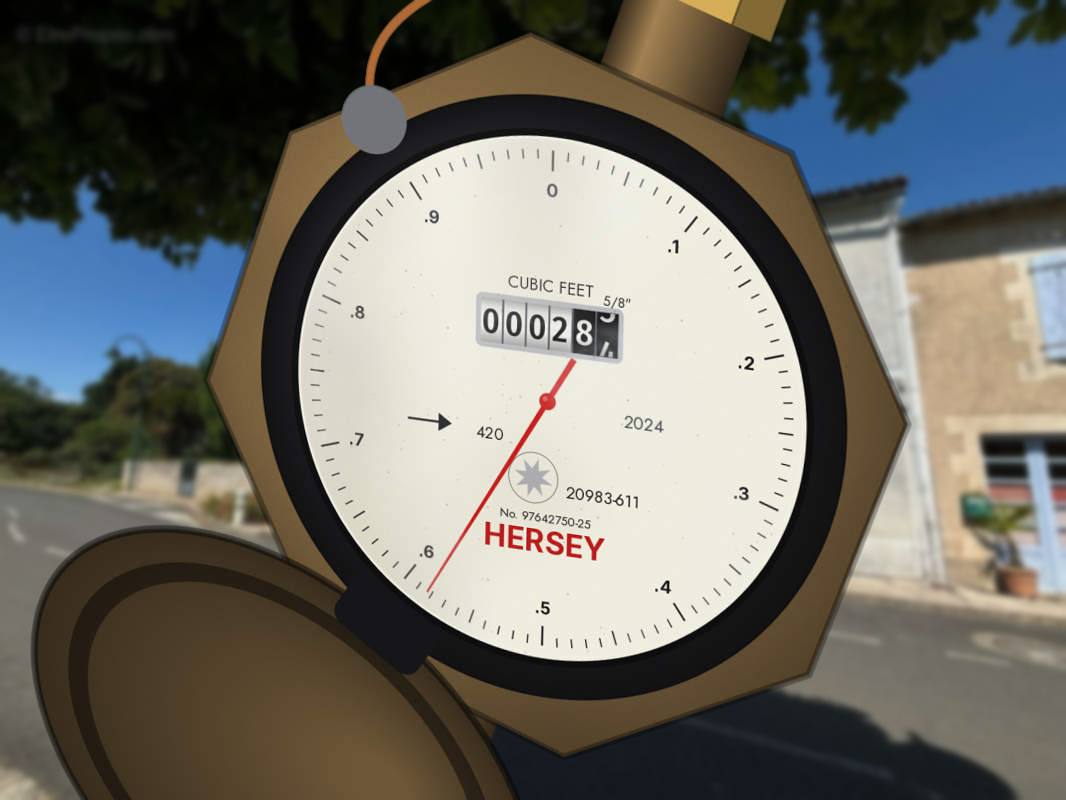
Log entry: 283.58 (ft³)
